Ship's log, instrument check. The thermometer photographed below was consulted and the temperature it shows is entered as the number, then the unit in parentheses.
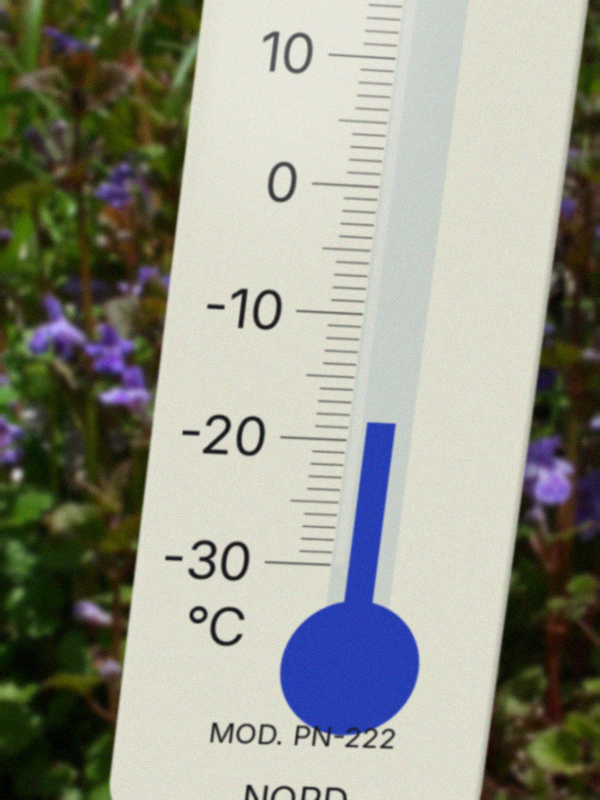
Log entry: -18.5 (°C)
